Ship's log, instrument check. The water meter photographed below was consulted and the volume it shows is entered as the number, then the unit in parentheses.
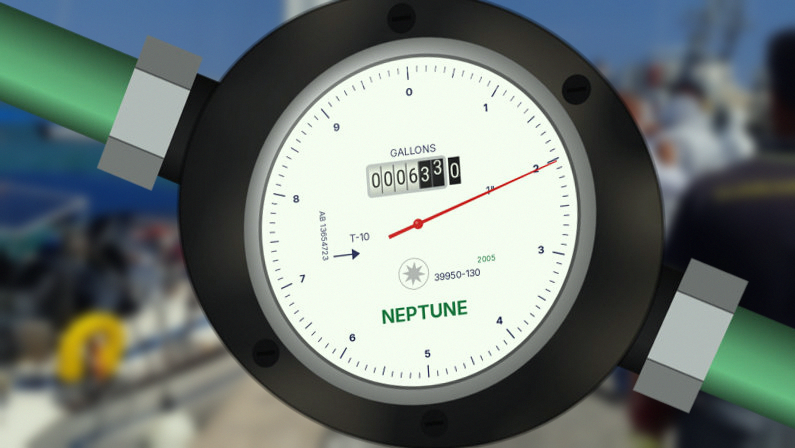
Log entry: 6332.0 (gal)
